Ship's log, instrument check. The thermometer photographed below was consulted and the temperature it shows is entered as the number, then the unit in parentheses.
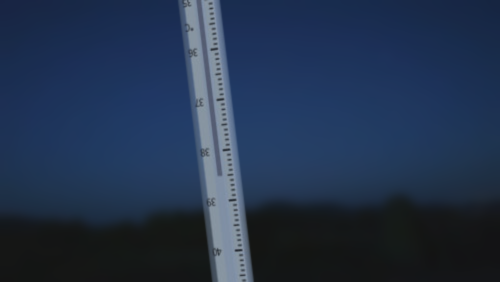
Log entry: 38.5 (°C)
